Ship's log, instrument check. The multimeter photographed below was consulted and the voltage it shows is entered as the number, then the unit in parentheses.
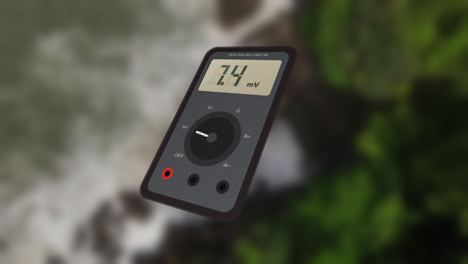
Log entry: 7.4 (mV)
